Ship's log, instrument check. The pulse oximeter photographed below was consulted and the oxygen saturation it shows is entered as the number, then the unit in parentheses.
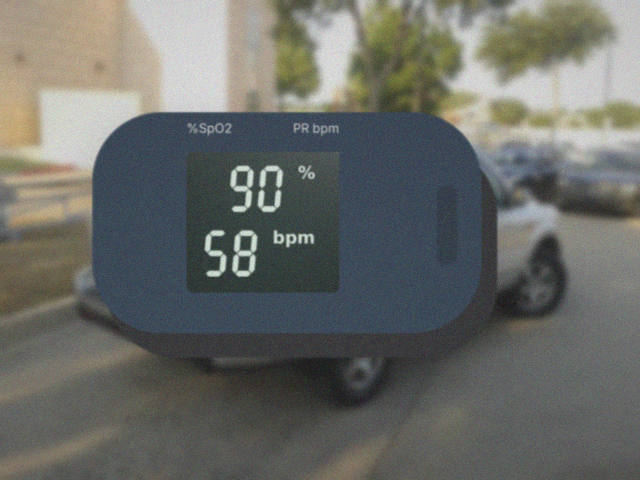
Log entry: 90 (%)
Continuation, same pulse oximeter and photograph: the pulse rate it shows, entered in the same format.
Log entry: 58 (bpm)
